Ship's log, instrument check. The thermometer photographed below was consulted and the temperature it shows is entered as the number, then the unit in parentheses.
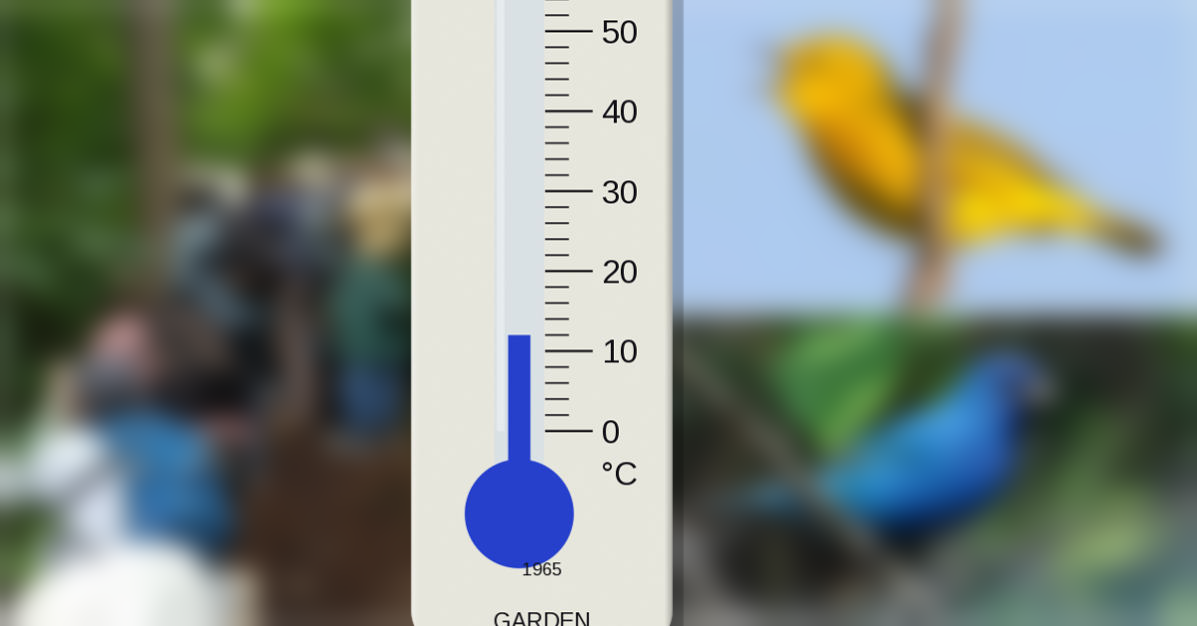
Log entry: 12 (°C)
